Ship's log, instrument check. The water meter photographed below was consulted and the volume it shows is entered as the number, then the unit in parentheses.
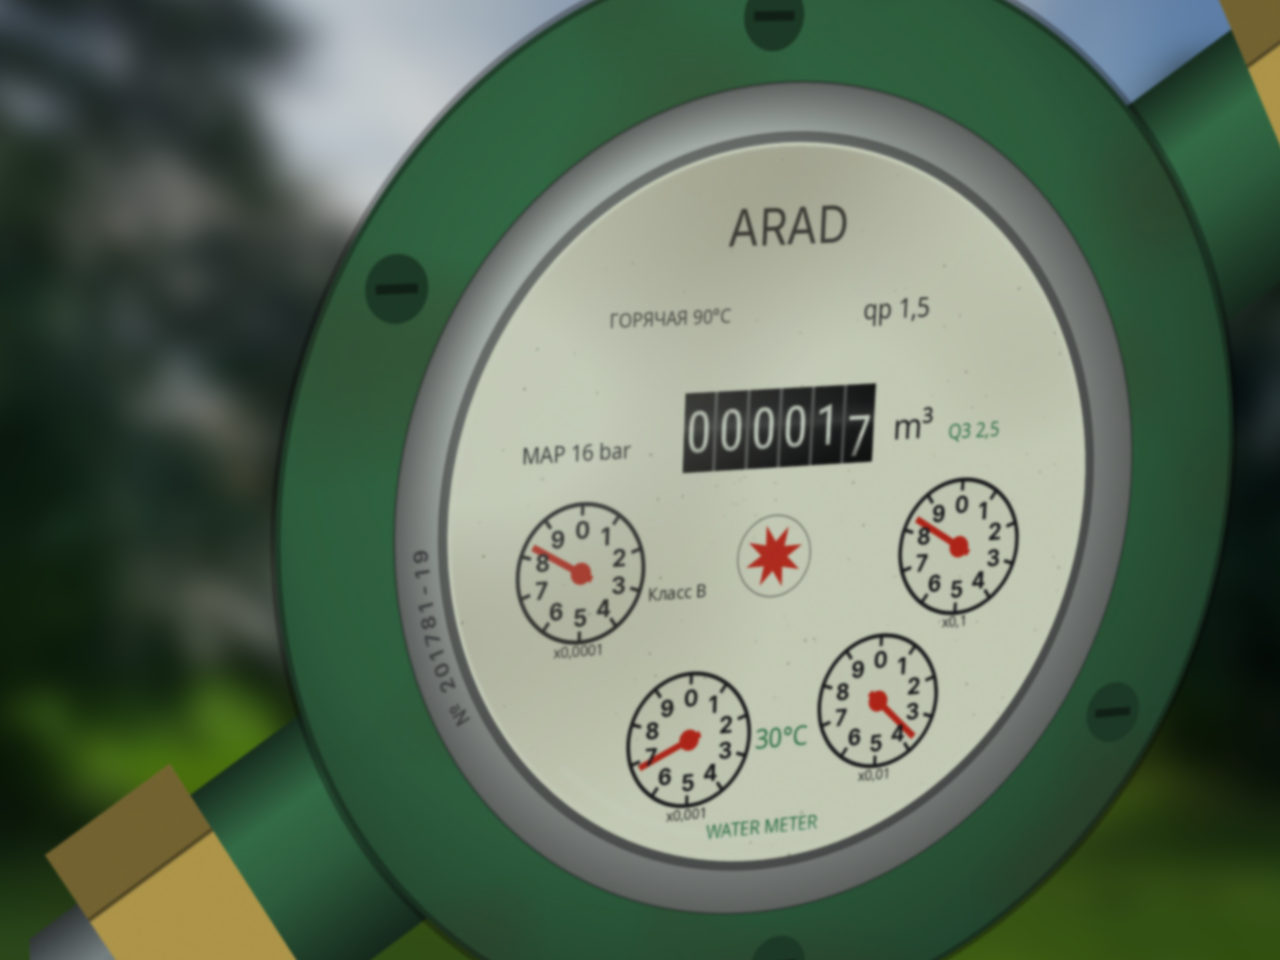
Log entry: 16.8368 (m³)
